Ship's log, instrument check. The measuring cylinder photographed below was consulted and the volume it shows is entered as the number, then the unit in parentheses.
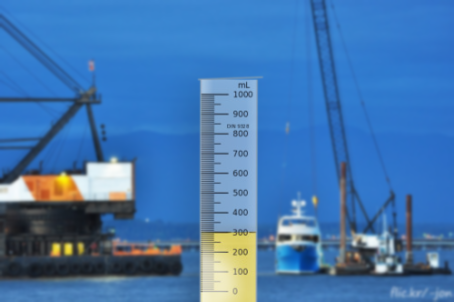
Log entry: 300 (mL)
